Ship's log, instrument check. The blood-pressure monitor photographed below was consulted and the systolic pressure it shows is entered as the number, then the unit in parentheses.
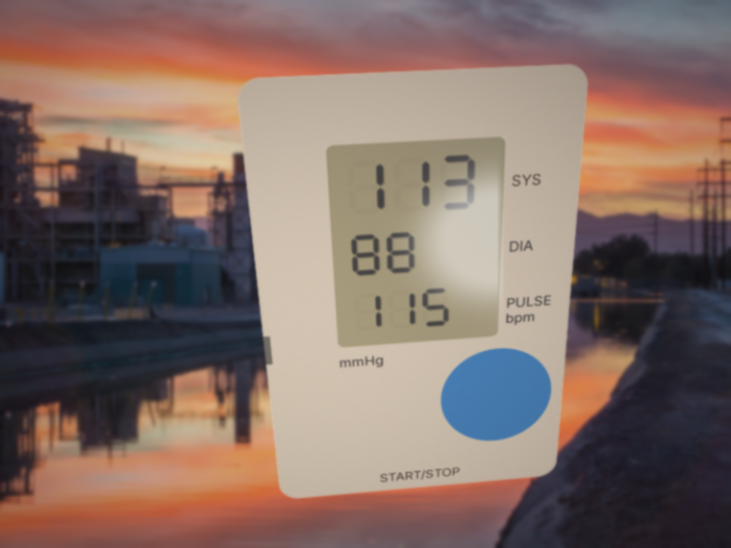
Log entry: 113 (mmHg)
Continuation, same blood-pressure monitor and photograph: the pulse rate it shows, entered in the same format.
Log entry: 115 (bpm)
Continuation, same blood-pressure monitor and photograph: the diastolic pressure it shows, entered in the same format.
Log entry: 88 (mmHg)
